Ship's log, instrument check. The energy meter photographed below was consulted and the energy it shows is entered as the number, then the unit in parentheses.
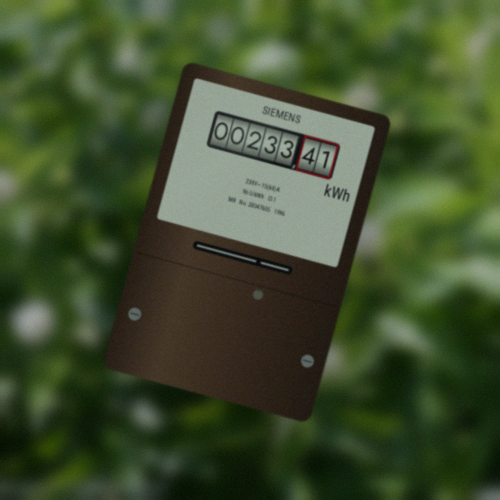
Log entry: 233.41 (kWh)
